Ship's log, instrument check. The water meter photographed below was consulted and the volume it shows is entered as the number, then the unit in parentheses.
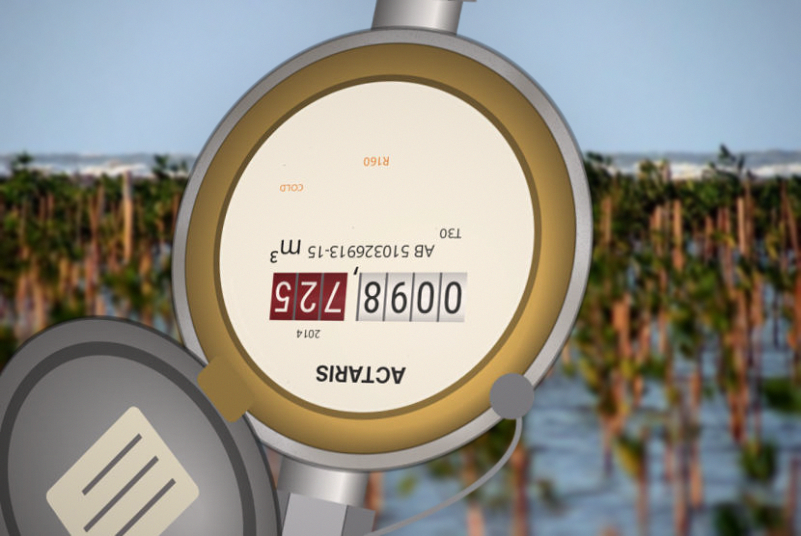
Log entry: 98.725 (m³)
